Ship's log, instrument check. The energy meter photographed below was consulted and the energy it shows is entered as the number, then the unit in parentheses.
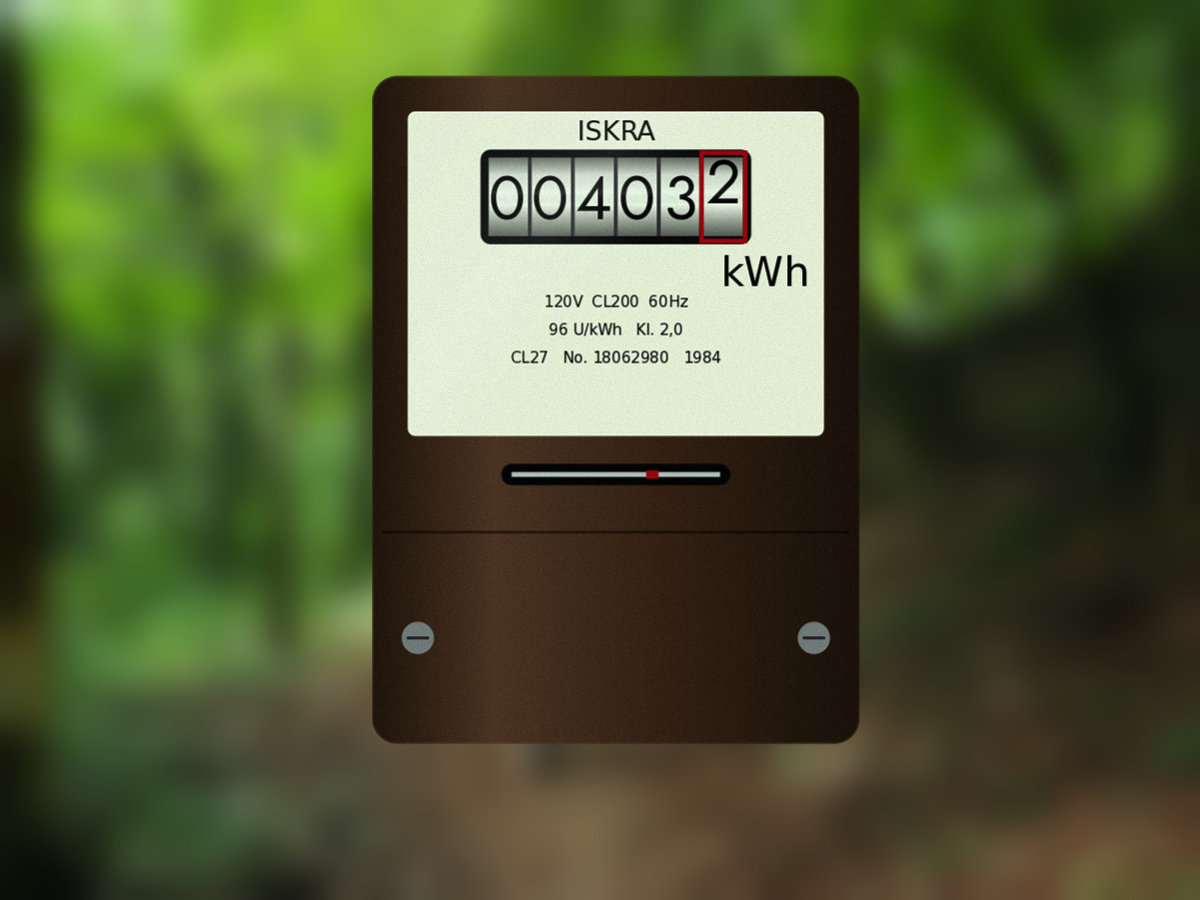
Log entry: 403.2 (kWh)
